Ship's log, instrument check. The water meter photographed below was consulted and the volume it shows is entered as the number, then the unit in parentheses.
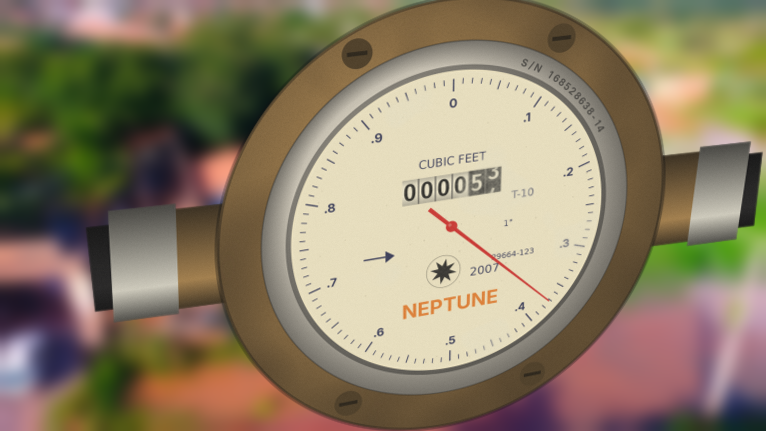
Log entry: 53.37 (ft³)
